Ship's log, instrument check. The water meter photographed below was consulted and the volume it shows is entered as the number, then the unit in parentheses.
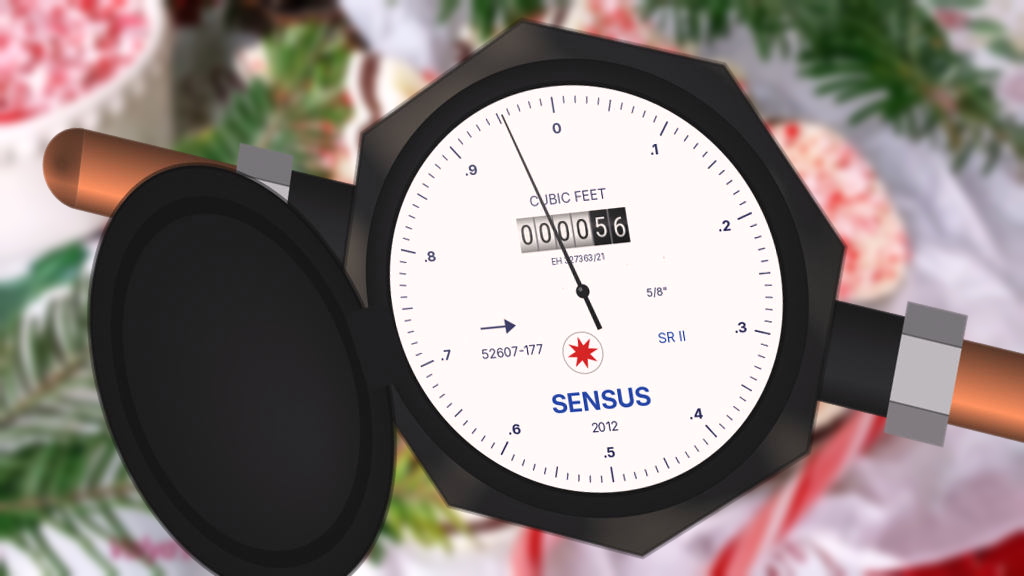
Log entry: 55.95 (ft³)
